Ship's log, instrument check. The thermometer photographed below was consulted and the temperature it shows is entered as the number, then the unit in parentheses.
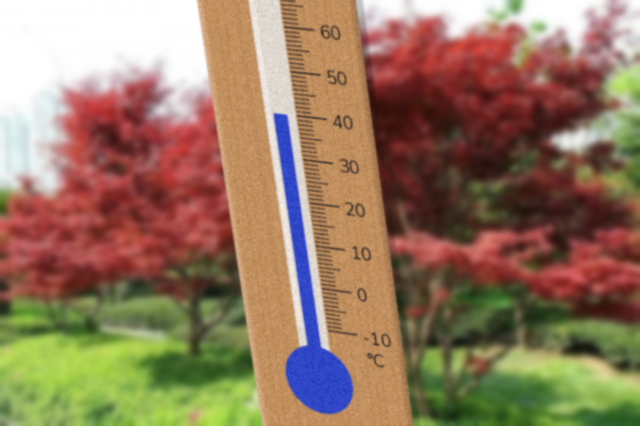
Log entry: 40 (°C)
